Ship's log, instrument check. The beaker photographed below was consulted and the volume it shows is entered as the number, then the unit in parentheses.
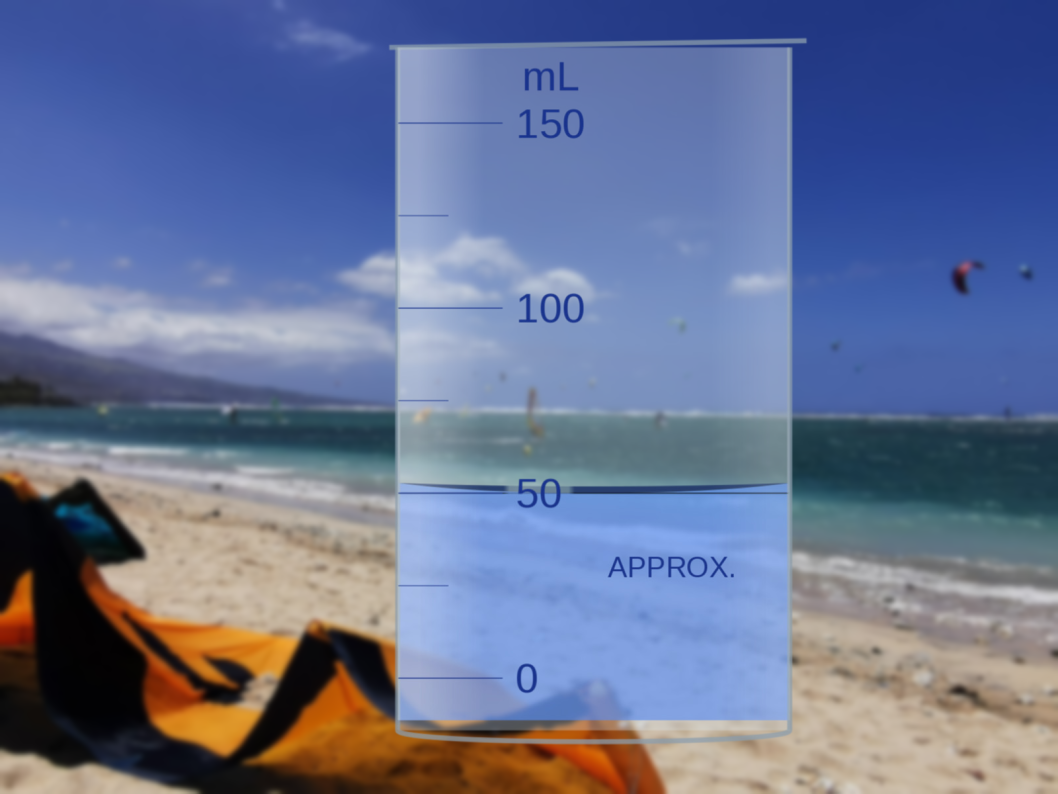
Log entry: 50 (mL)
